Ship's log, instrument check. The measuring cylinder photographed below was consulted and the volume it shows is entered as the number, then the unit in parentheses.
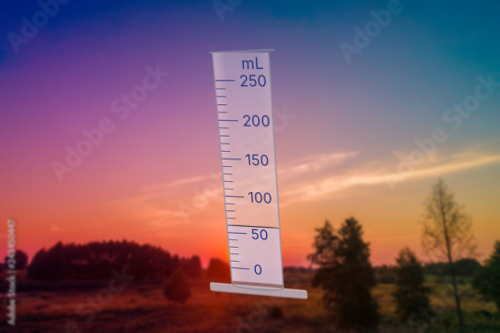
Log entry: 60 (mL)
